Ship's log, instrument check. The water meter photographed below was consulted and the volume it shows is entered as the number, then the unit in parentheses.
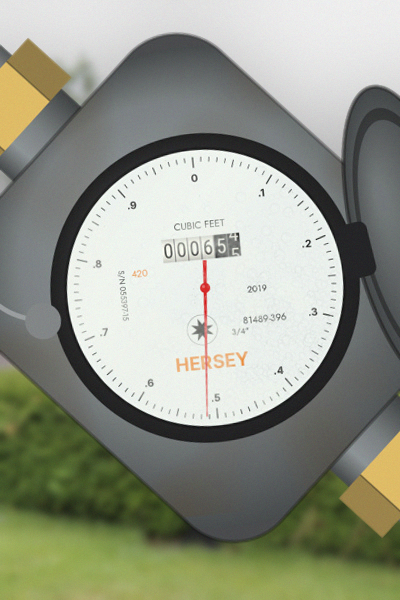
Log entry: 654.51 (ft³)
